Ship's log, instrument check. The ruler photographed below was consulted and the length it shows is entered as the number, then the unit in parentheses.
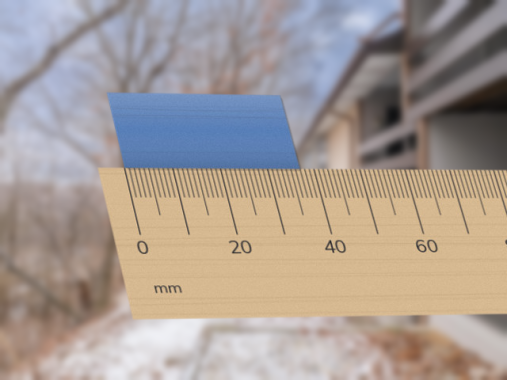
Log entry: 37 (mm)
